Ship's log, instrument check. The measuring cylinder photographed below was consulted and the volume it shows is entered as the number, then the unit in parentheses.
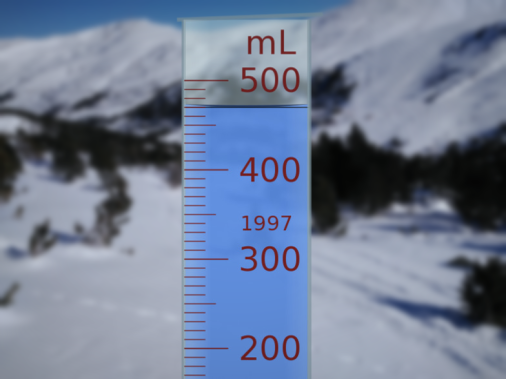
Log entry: 470 (mL)
